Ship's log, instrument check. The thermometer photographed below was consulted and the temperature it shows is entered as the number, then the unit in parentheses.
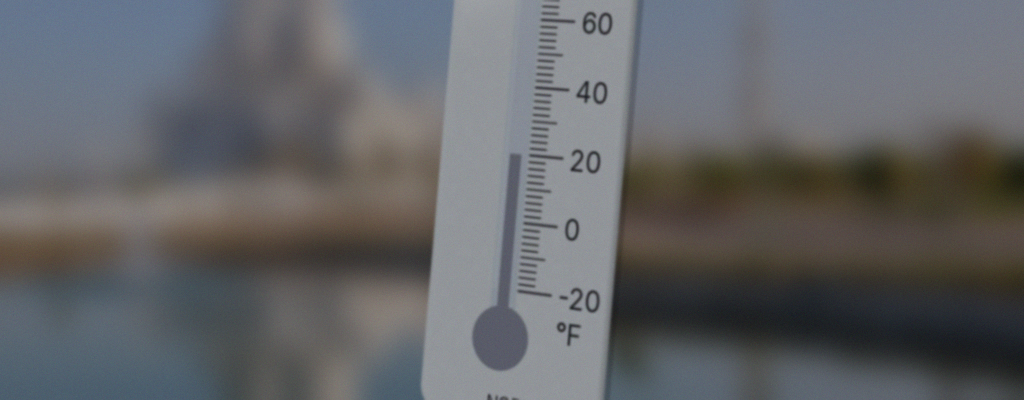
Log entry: 20 (°F)
